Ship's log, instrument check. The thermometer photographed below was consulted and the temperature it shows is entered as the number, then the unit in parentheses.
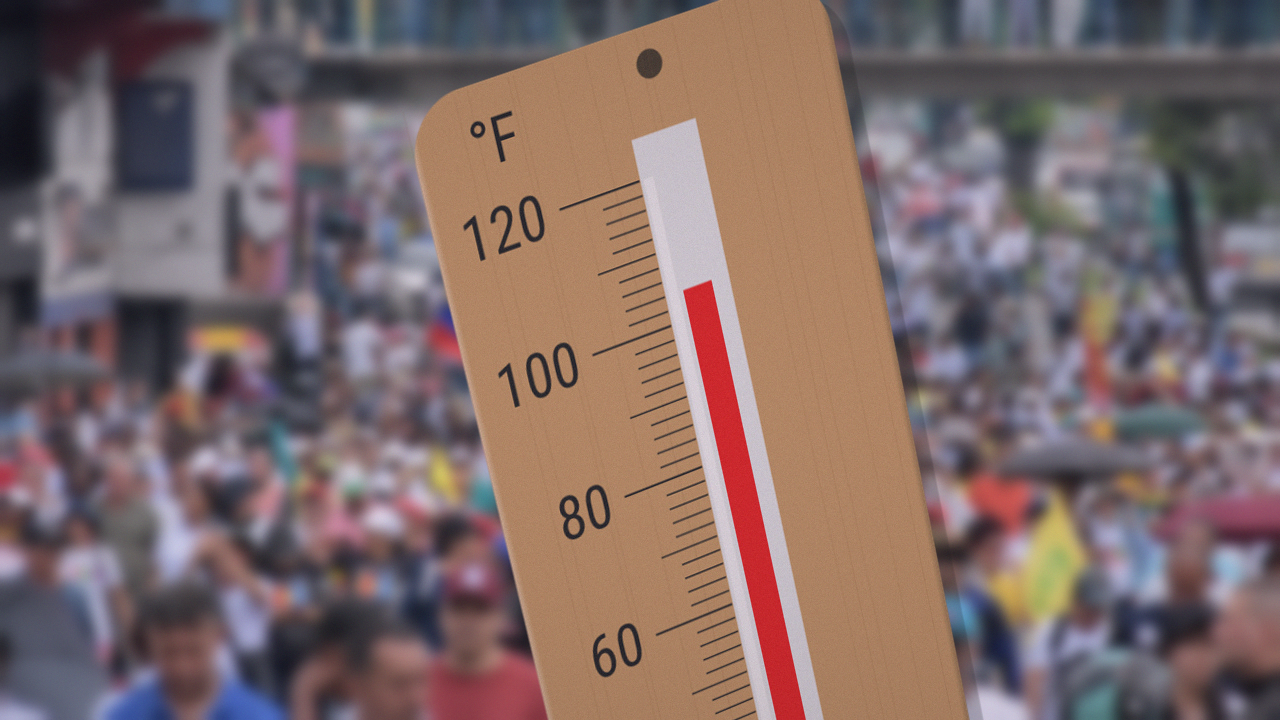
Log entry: 104 (°F)
